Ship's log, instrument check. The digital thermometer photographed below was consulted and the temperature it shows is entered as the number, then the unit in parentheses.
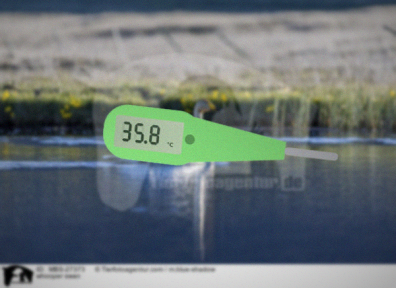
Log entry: 35.8 (°C)
